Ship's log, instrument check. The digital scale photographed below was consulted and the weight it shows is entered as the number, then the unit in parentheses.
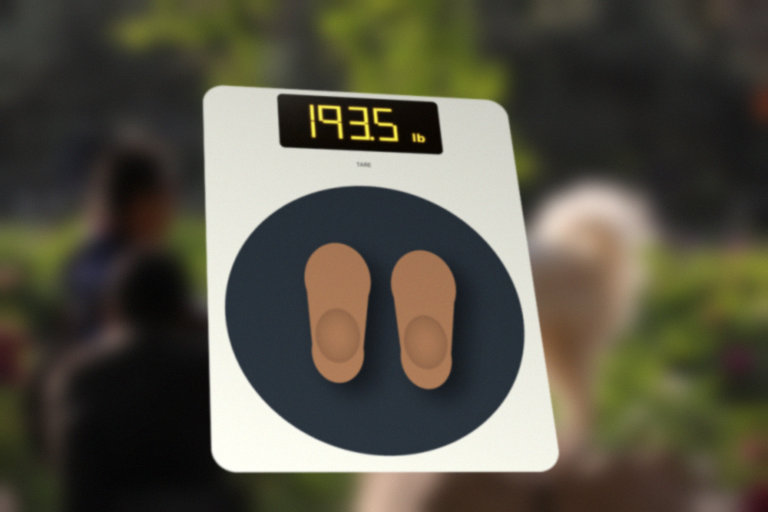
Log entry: 193.5 (lb)
